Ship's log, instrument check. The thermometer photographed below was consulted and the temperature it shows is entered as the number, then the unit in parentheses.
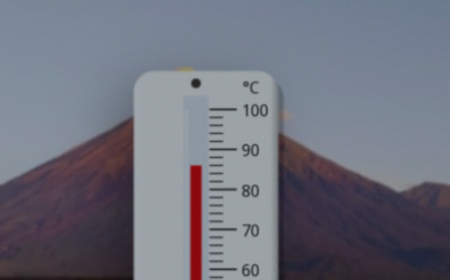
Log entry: 86 (°C)
